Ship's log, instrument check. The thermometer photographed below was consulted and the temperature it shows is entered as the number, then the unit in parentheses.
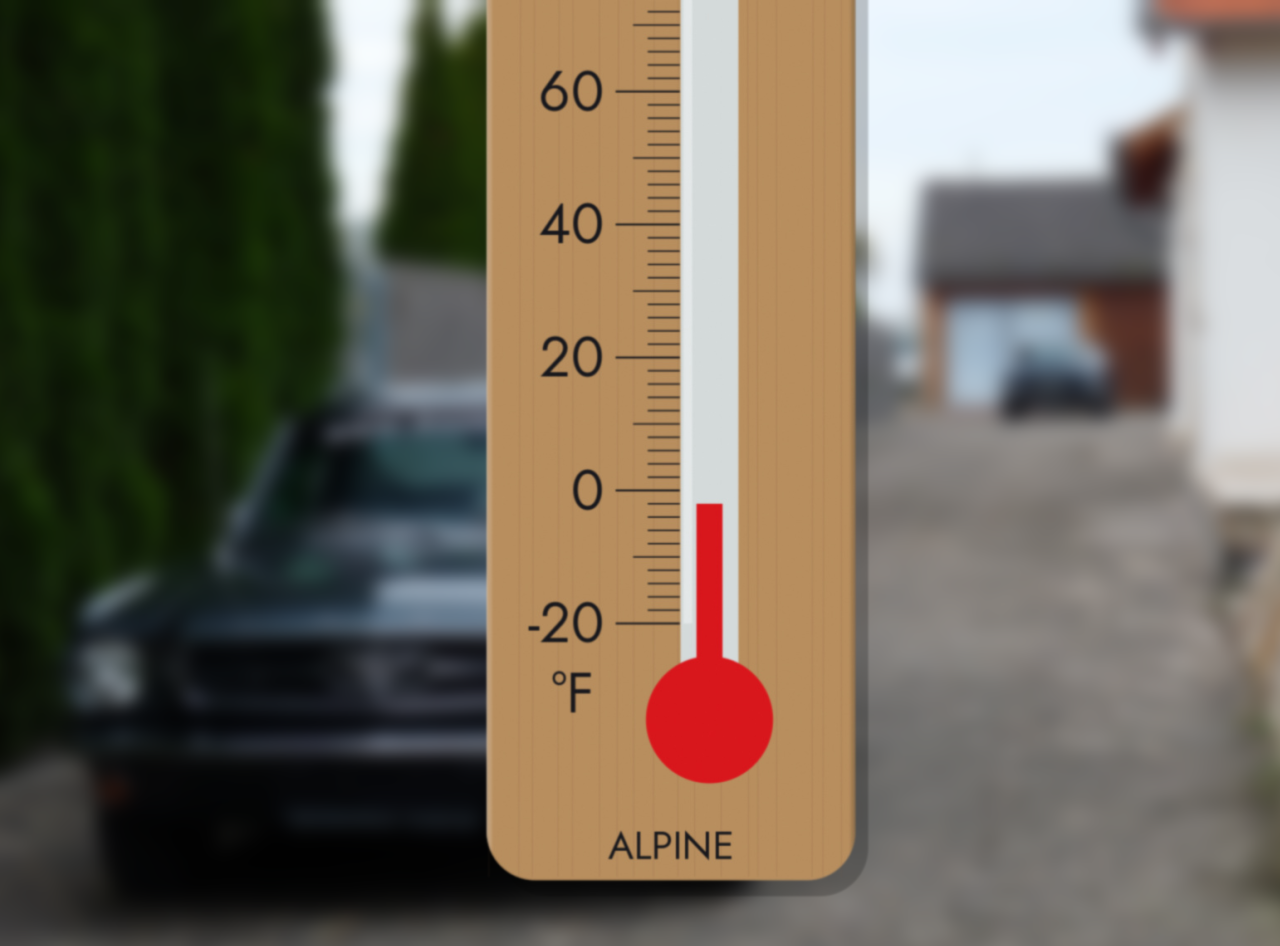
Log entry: -2 (°F)
